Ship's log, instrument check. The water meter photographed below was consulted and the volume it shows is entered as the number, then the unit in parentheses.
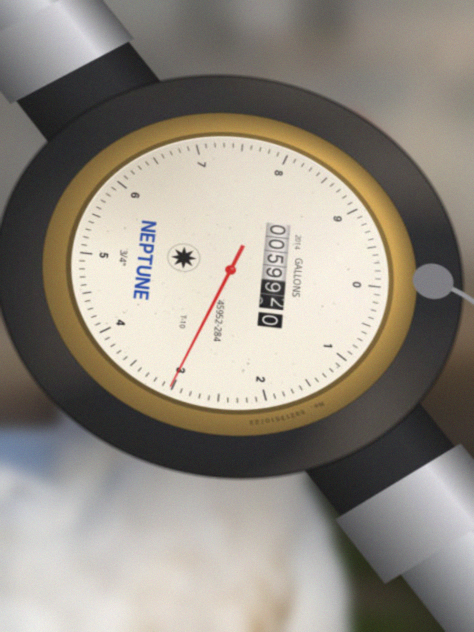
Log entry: 59923.0 (gal)
